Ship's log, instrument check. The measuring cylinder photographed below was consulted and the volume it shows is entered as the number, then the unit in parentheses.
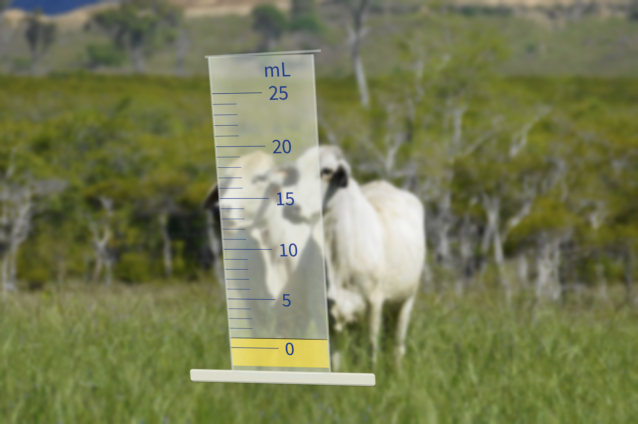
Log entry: 1 (mL)
